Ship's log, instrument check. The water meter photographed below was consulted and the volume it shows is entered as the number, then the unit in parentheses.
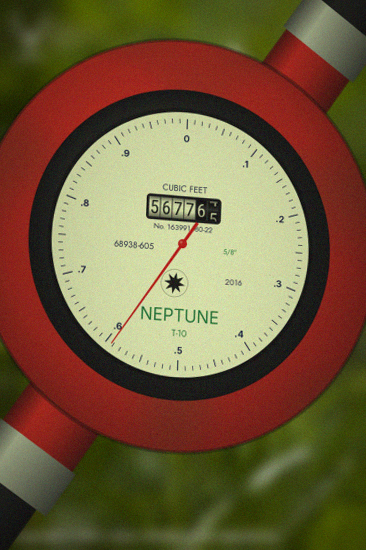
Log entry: 567764.59 (ft³)
